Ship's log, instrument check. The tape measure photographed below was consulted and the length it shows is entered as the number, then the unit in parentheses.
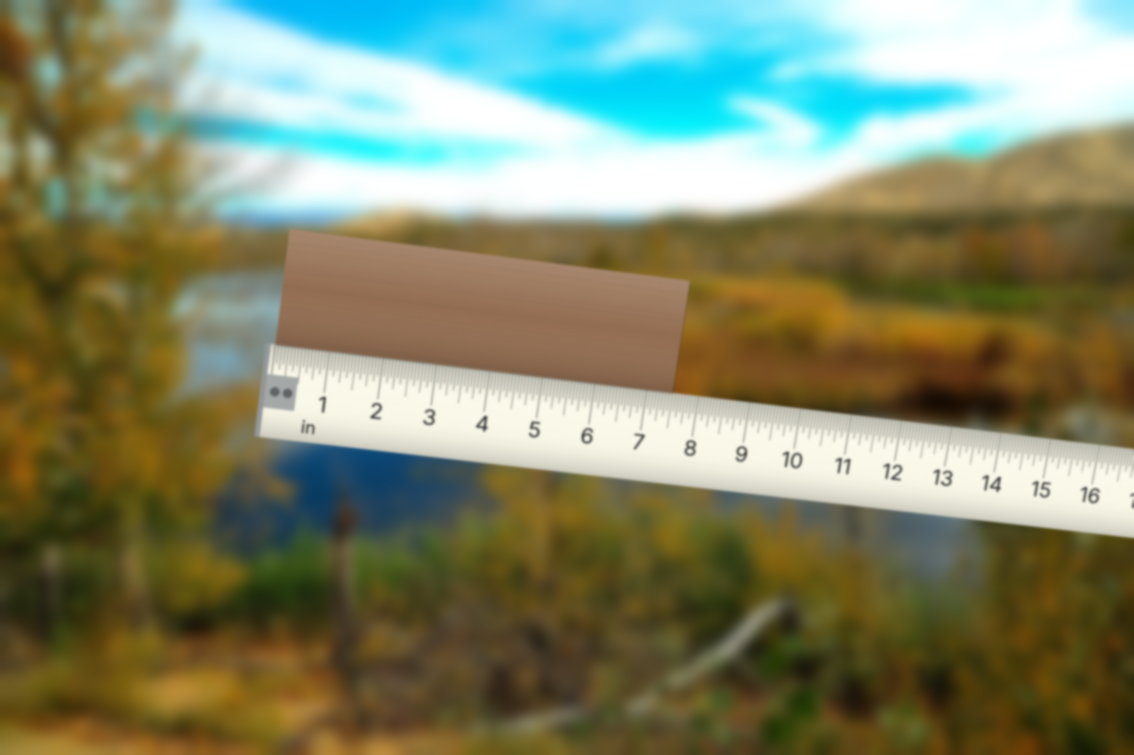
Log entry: 7.5 (in)
